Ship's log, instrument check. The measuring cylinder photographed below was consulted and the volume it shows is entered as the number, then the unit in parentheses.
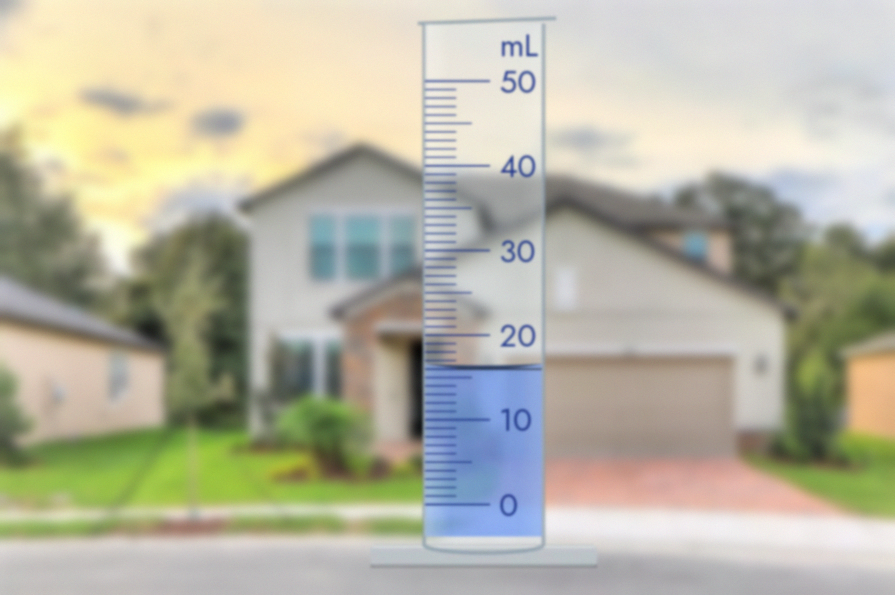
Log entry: 16 (mL)
